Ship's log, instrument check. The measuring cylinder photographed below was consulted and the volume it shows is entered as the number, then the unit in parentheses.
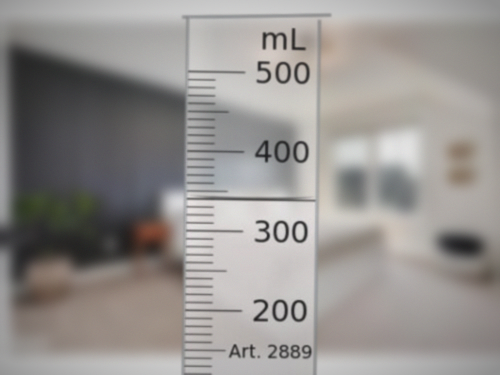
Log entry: 340 (mL)
